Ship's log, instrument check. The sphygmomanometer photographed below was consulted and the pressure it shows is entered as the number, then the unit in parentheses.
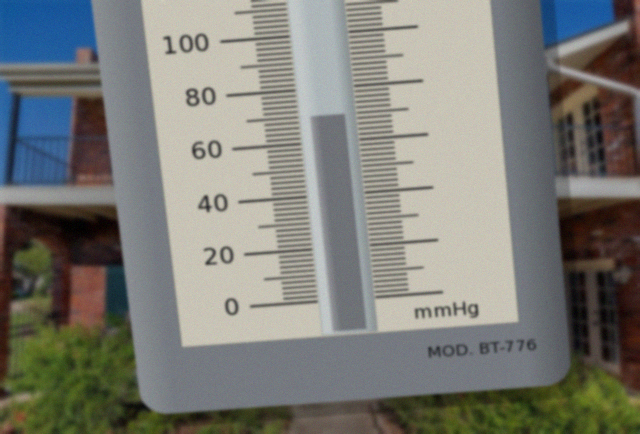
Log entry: 70 (mmHg)
